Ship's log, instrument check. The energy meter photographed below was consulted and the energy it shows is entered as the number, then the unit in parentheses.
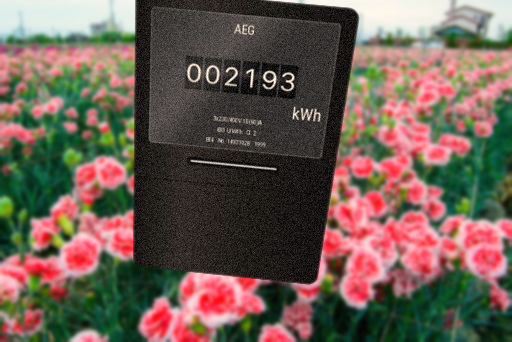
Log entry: 2193 (kWh)
